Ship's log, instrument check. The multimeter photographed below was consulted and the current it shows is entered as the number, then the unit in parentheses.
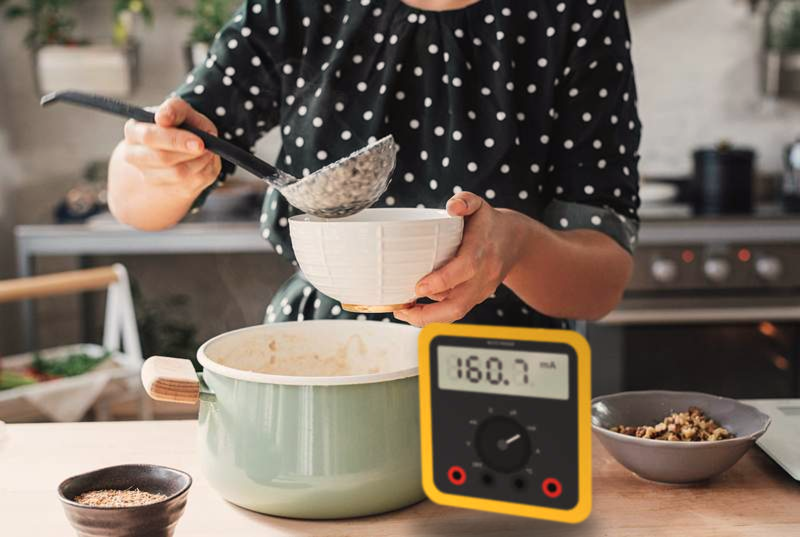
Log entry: 160.7 (mA)
